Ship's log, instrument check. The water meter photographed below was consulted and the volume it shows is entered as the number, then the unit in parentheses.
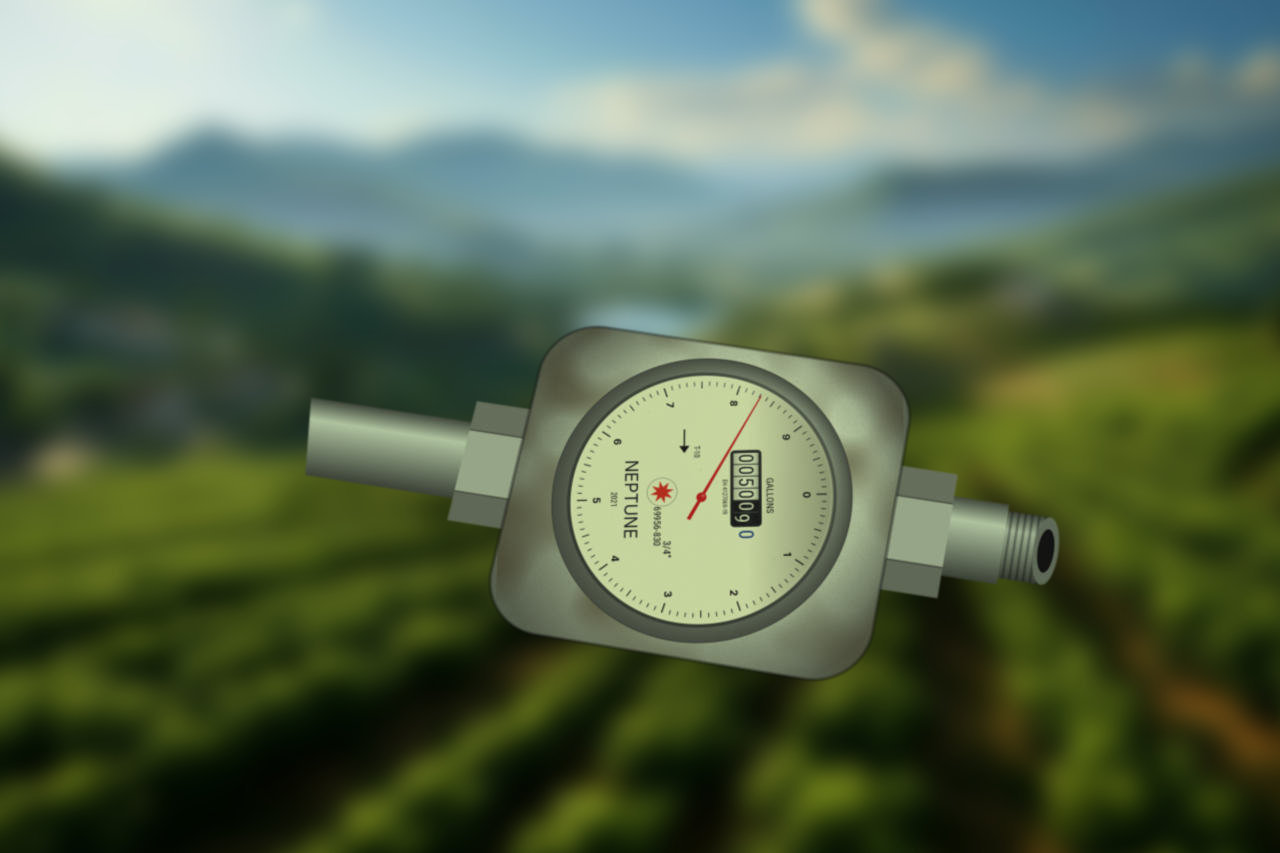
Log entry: 50088.3 (gal)
